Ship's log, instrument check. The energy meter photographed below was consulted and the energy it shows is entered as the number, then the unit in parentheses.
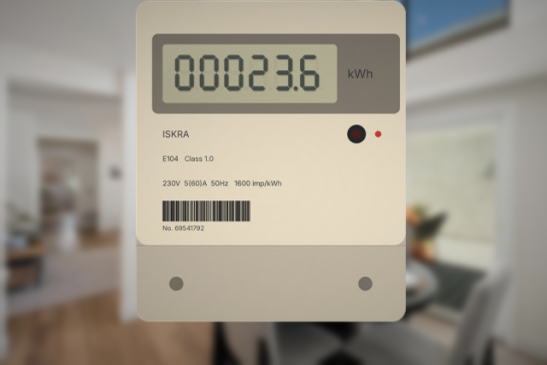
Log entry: 23.6 (kWh)
